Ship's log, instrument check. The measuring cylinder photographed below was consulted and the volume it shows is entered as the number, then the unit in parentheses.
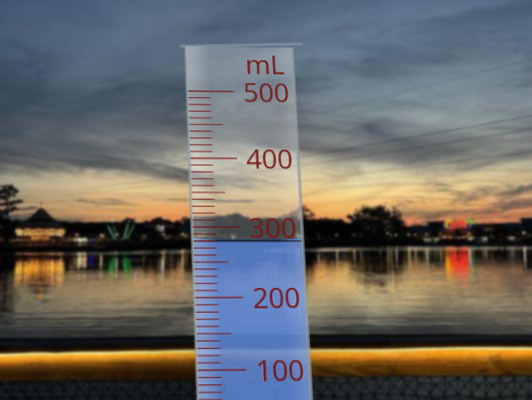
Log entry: 280 (mL)
